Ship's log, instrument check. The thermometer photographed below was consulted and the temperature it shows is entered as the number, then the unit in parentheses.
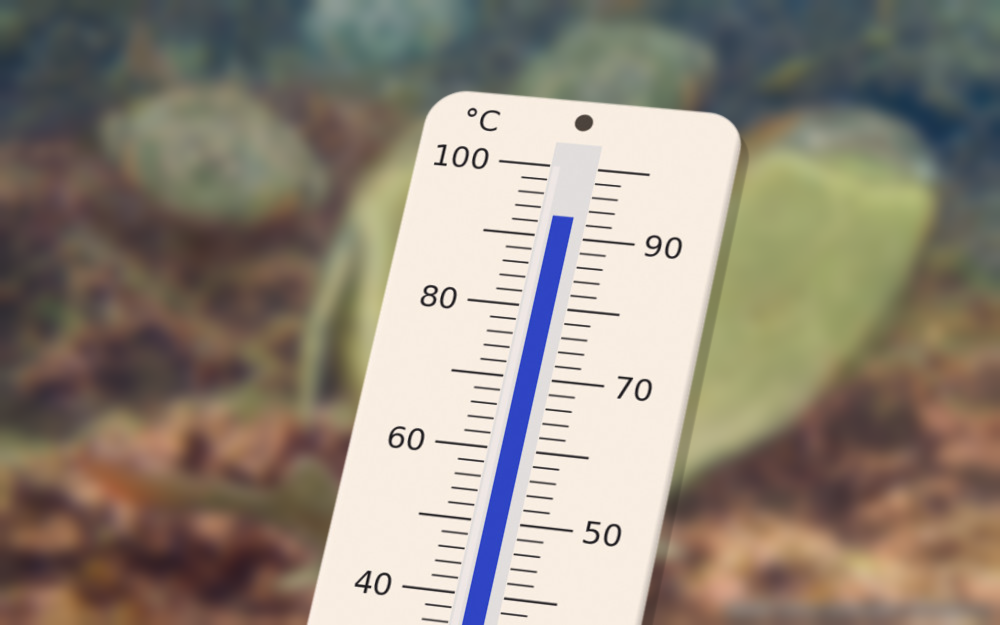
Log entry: 93 (°C)
